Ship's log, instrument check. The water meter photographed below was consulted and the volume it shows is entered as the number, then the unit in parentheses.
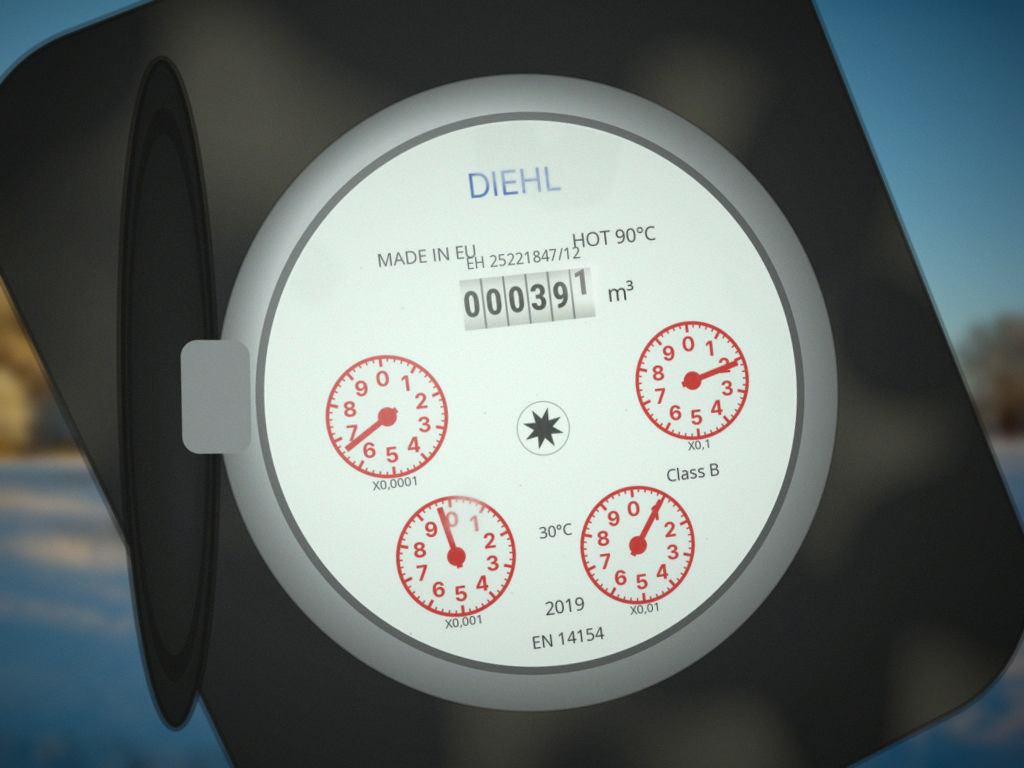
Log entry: 391.2096 (m³)
